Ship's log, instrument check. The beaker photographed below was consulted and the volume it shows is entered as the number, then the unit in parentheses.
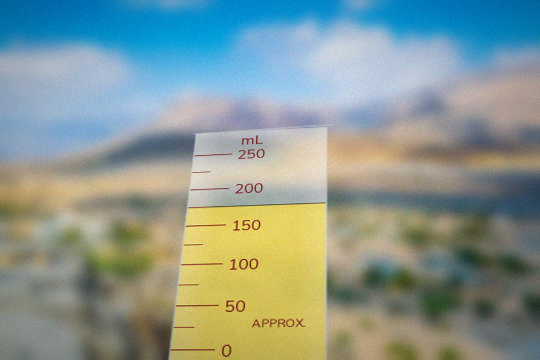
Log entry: 175 (mL)
